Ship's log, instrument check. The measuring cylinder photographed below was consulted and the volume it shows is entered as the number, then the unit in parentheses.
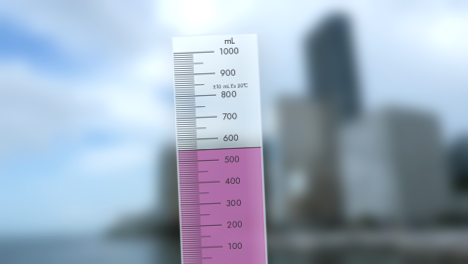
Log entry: 550 (mL)
